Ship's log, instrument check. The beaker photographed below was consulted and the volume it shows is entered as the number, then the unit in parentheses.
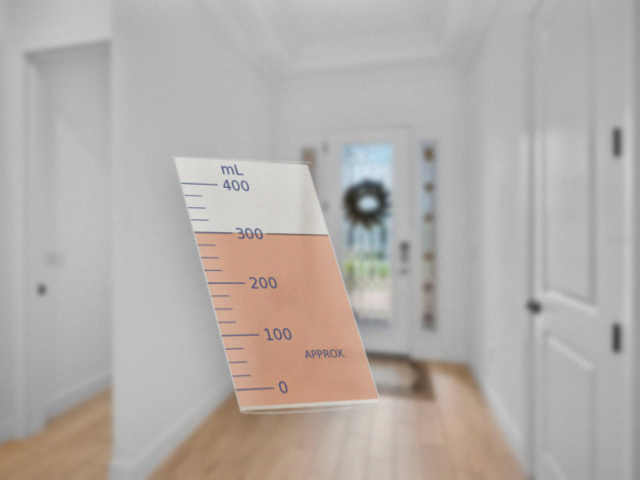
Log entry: 300 (mL)
